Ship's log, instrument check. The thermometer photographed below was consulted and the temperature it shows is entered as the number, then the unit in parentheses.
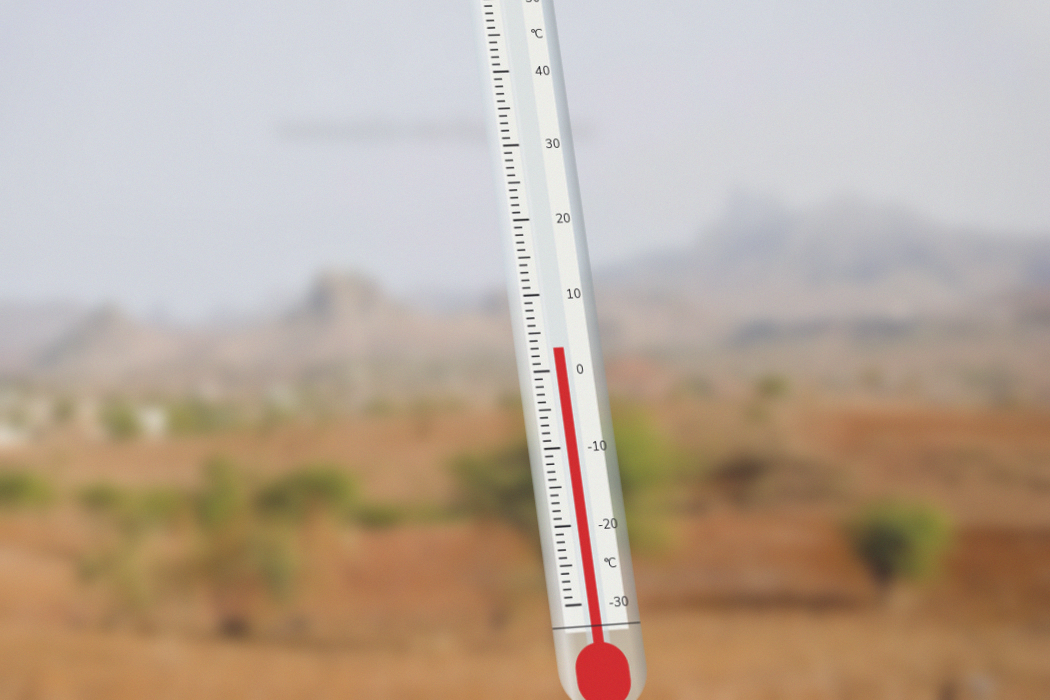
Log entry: 3 (°C)
